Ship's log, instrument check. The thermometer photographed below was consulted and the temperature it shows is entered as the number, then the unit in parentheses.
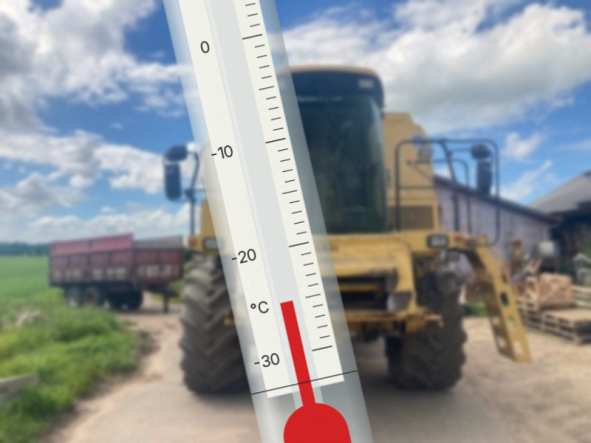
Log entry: -25 (°C)
